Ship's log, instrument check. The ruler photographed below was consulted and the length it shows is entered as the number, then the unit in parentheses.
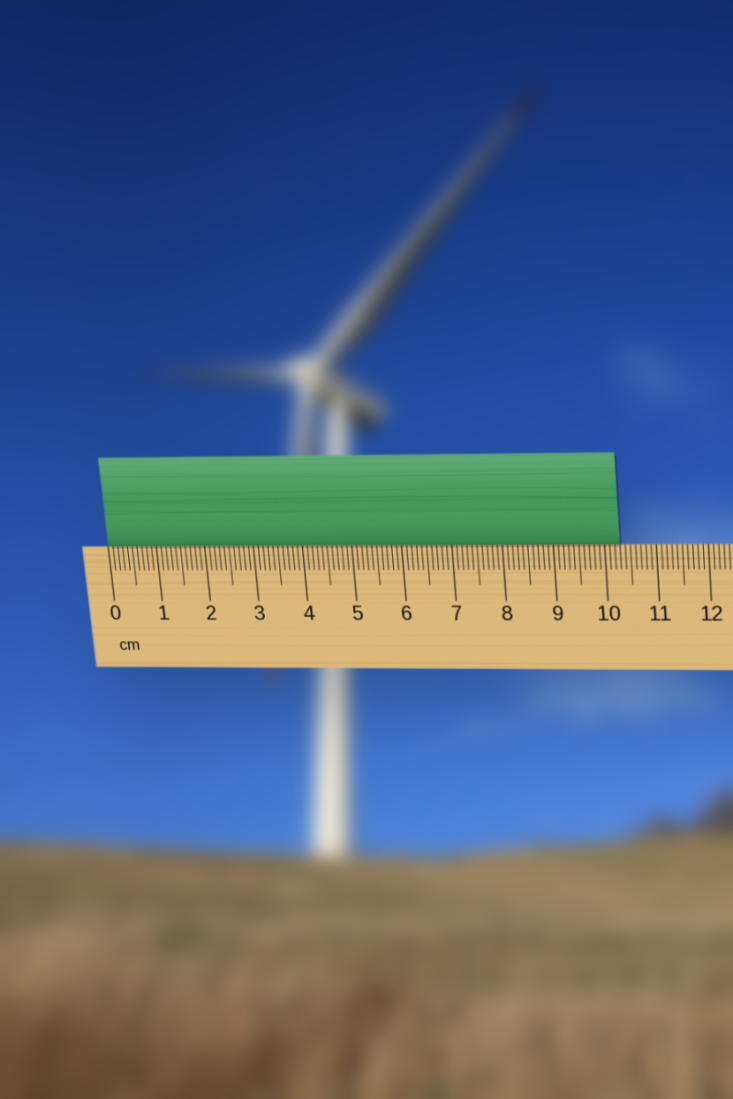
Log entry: 10.3 (cm)
